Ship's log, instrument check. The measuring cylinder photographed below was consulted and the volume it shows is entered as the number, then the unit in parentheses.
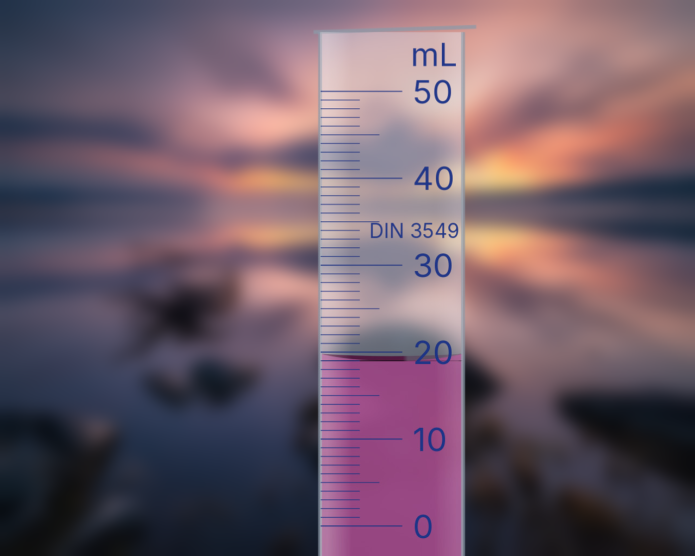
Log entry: 19 (mL)
